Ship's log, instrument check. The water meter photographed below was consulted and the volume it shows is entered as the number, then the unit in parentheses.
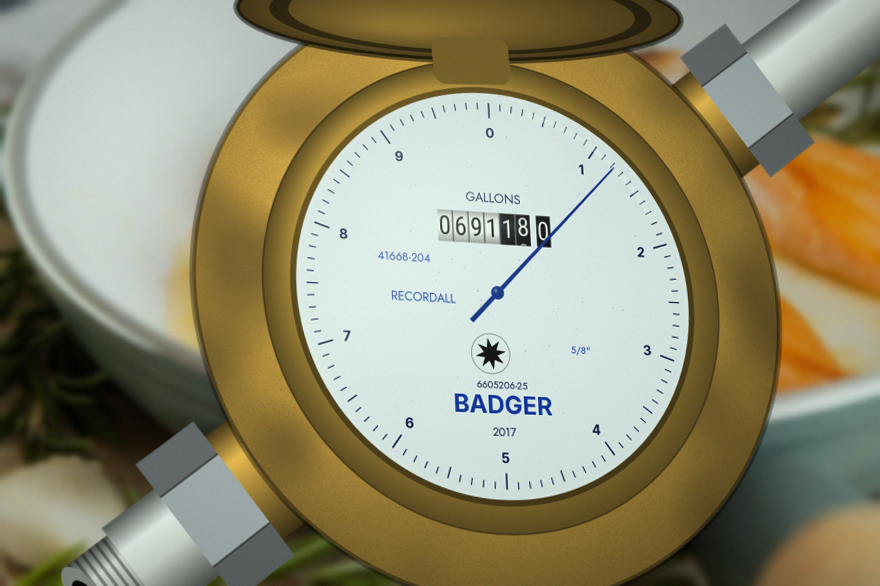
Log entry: 691181.2 (gal)
